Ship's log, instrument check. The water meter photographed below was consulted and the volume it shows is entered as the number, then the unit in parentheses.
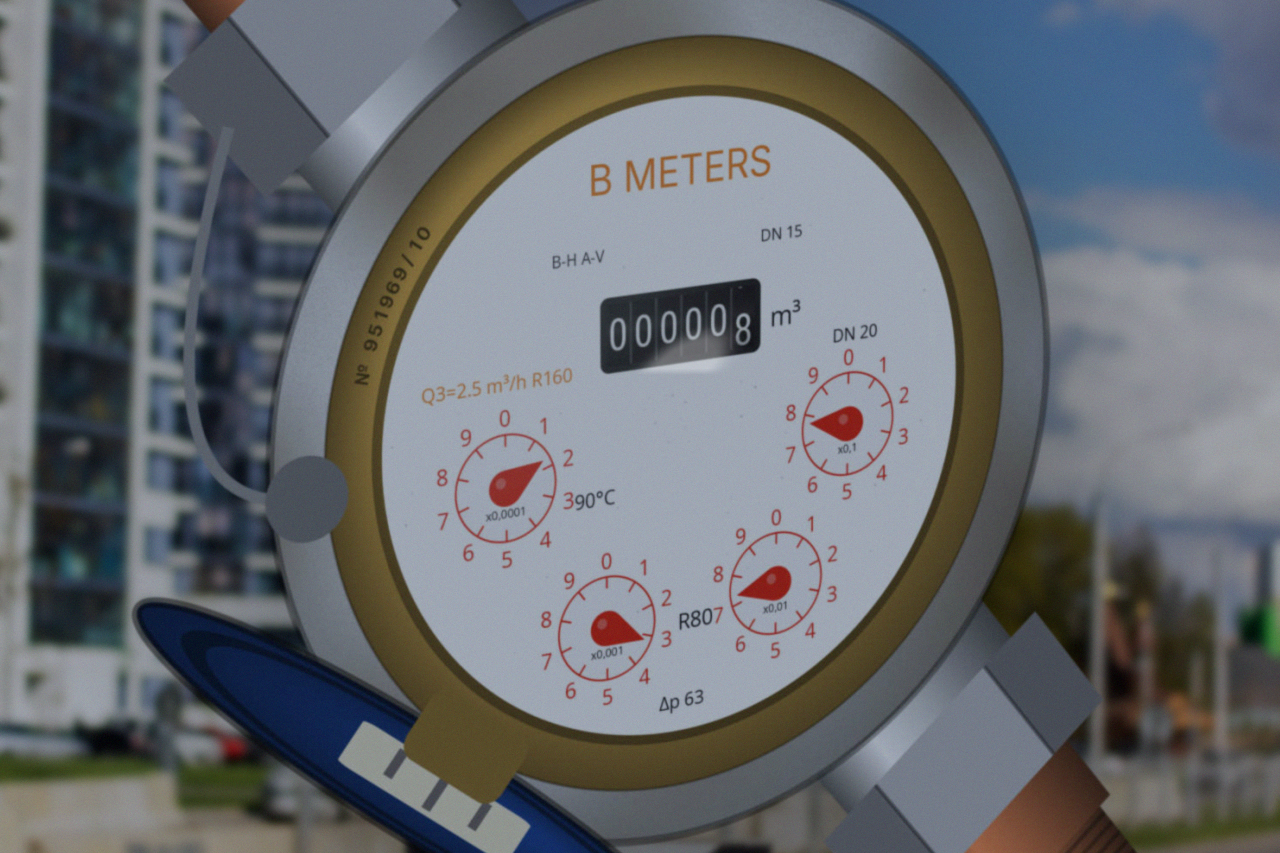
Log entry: 7.7731 (m³)
